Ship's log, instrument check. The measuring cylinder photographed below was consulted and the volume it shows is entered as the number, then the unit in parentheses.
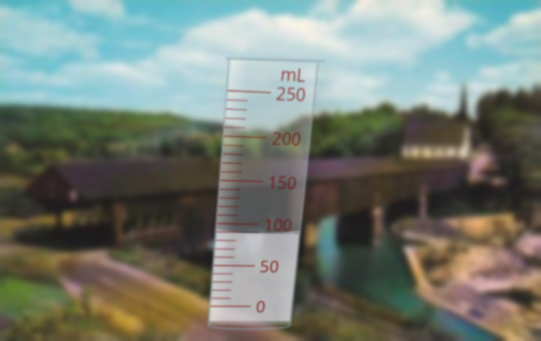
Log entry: 90 (mL)
